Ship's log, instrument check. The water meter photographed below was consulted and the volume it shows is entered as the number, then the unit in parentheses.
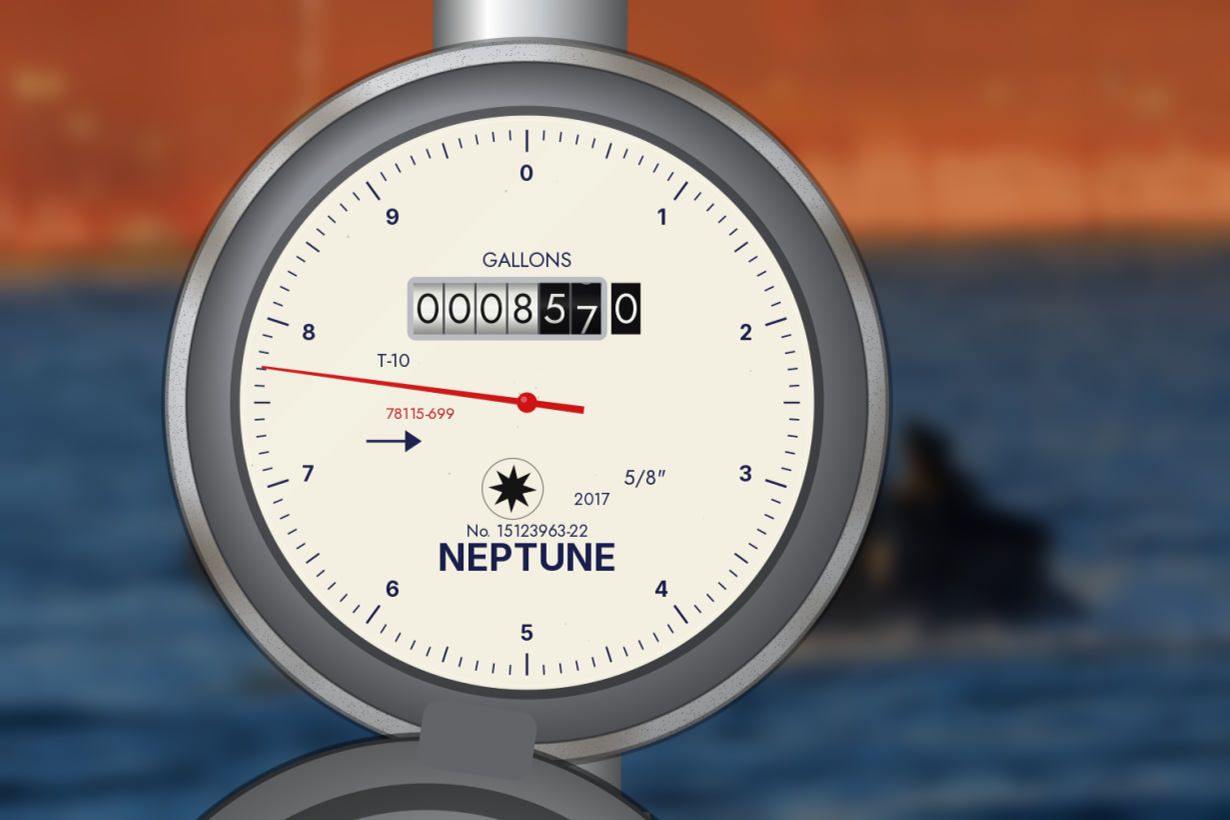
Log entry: 8567.7 (gal)
